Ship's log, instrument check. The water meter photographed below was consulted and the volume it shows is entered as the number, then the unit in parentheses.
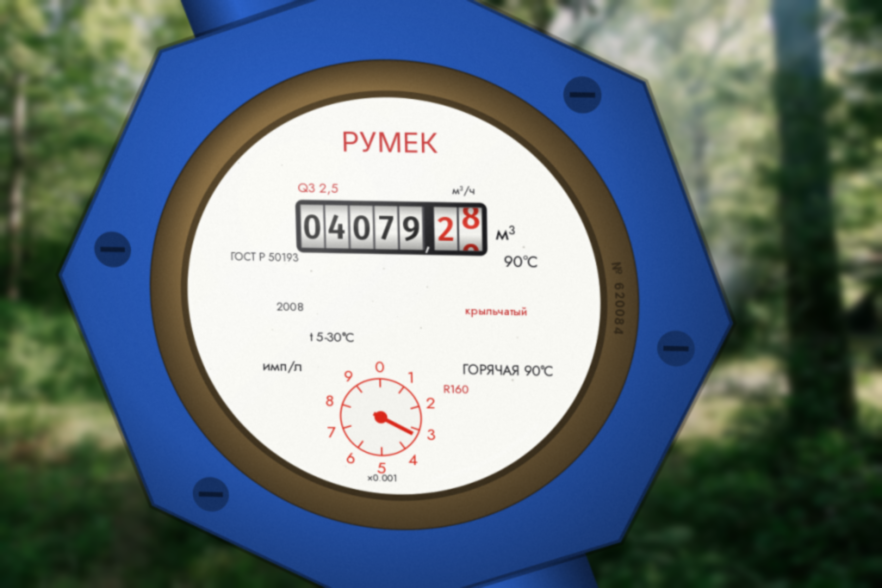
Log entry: 4079.283 (m³)
